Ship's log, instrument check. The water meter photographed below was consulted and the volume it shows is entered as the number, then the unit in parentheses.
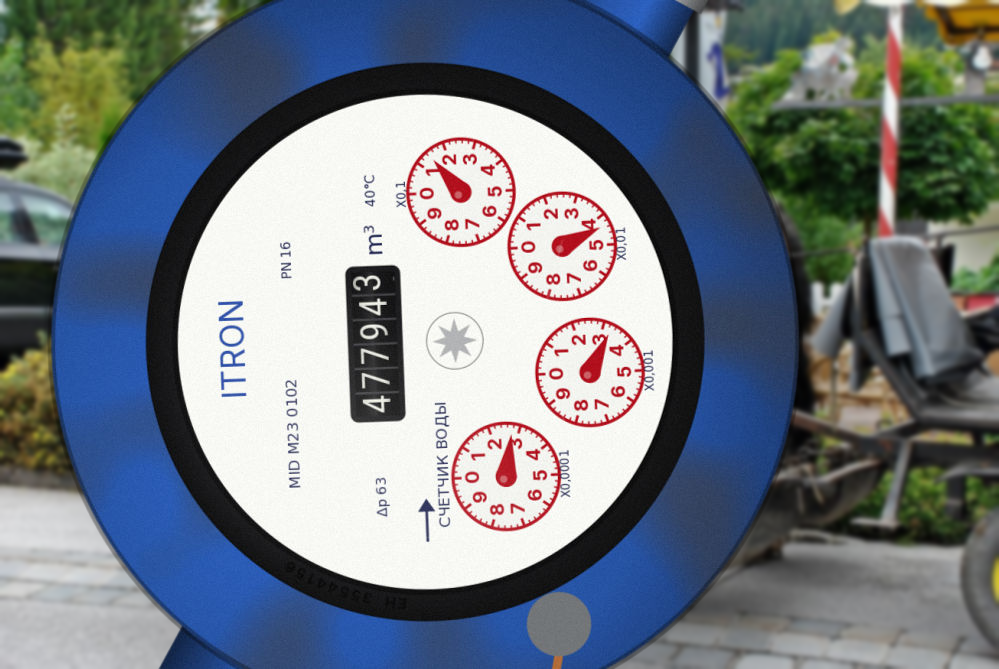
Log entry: 477943.1432 (m³)
